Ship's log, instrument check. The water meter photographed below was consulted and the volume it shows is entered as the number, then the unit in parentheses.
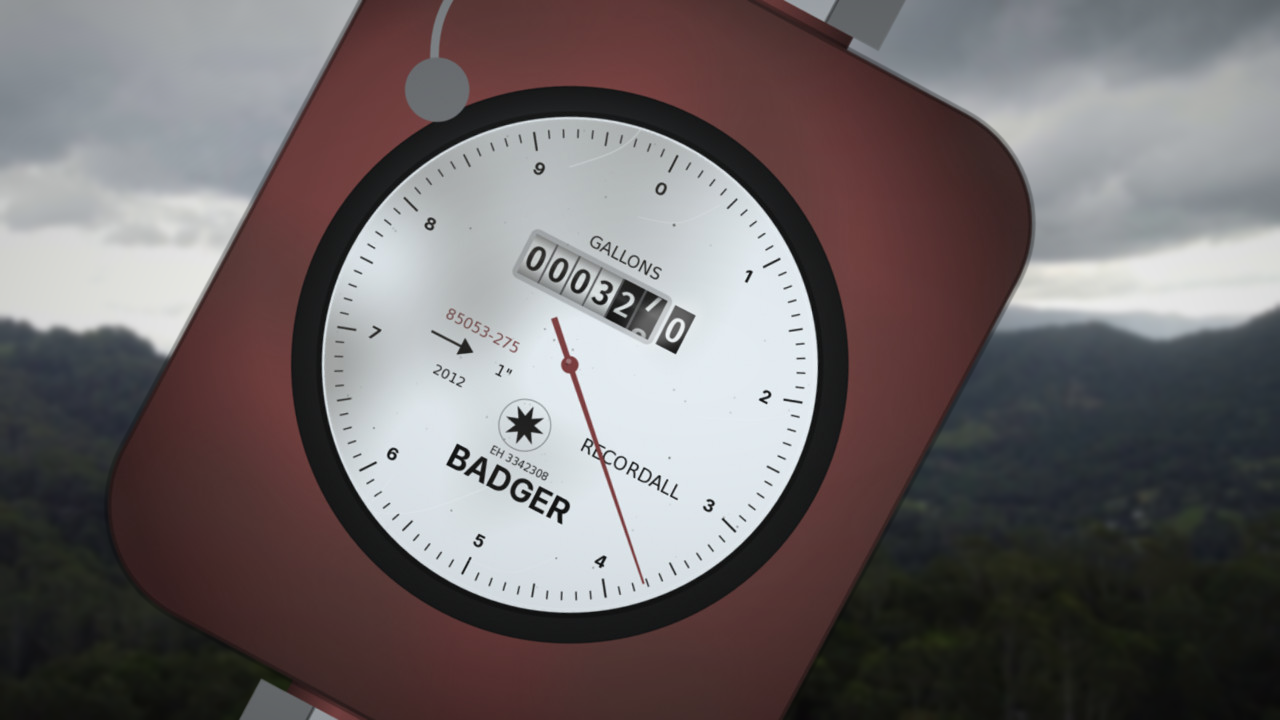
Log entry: 3273.7 (gal)
